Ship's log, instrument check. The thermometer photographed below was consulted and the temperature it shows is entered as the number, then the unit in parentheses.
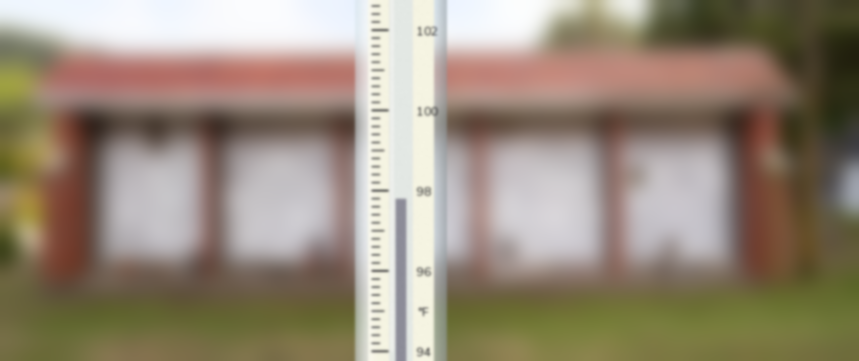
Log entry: 97.8 (°F)
